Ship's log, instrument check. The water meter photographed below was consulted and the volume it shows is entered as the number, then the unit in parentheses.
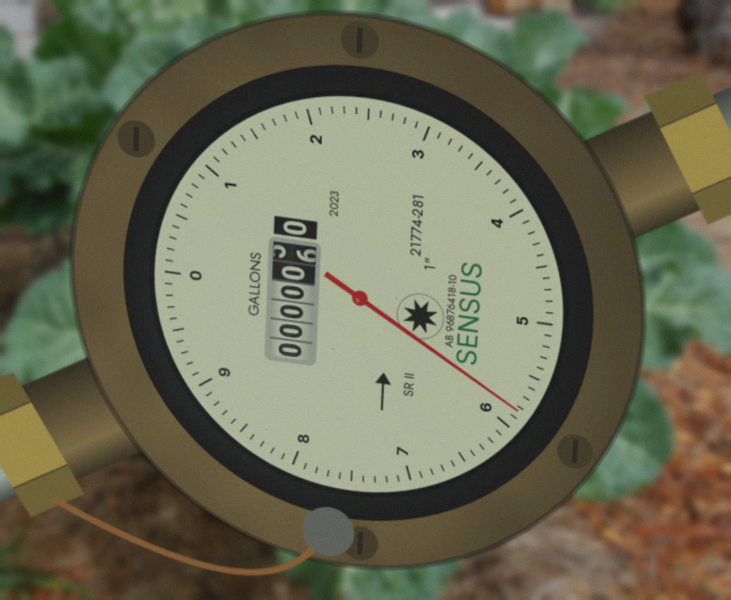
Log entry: 55.8 (gal)
